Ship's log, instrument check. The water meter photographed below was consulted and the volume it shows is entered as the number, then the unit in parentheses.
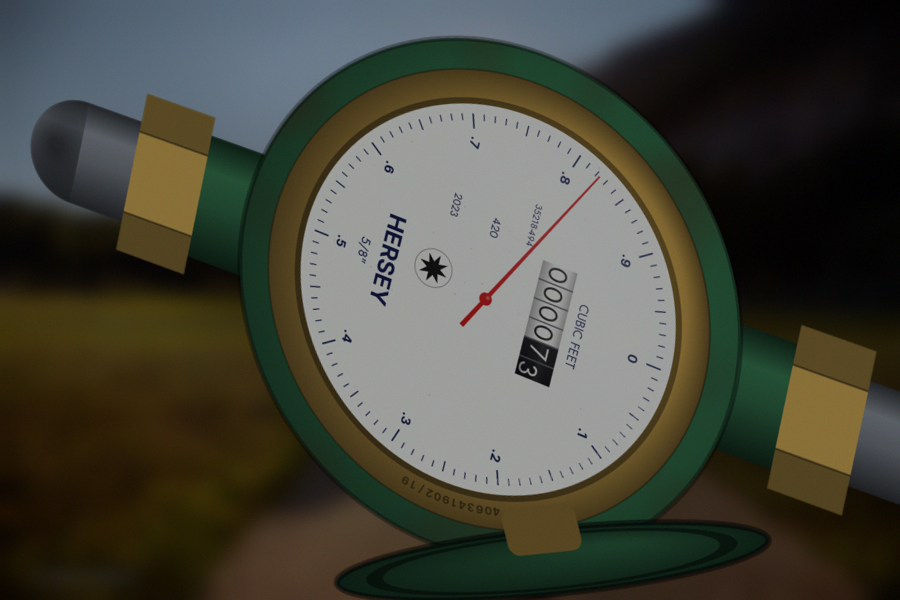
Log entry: 72.82 (ft³)
